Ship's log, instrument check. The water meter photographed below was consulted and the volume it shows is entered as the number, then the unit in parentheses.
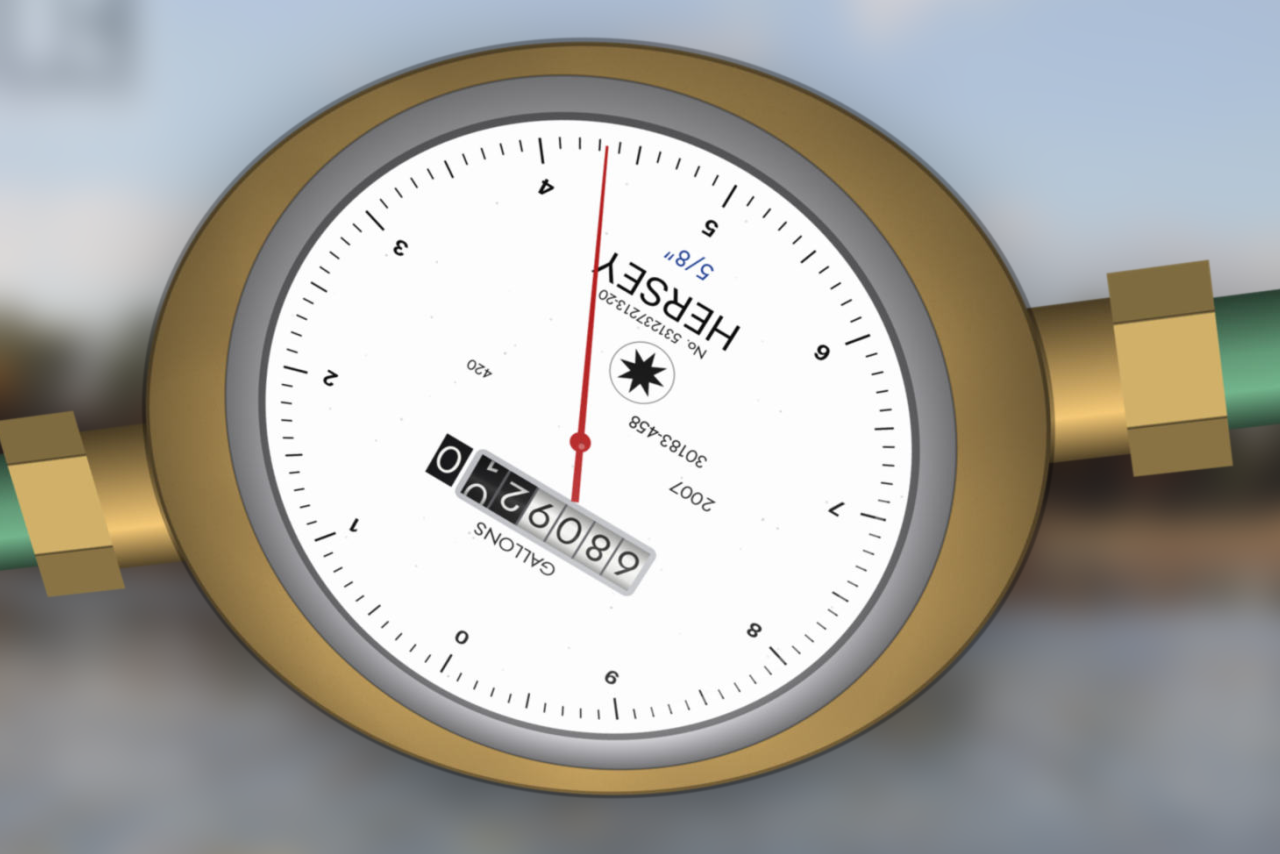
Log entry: 6809204.3 (gal)
